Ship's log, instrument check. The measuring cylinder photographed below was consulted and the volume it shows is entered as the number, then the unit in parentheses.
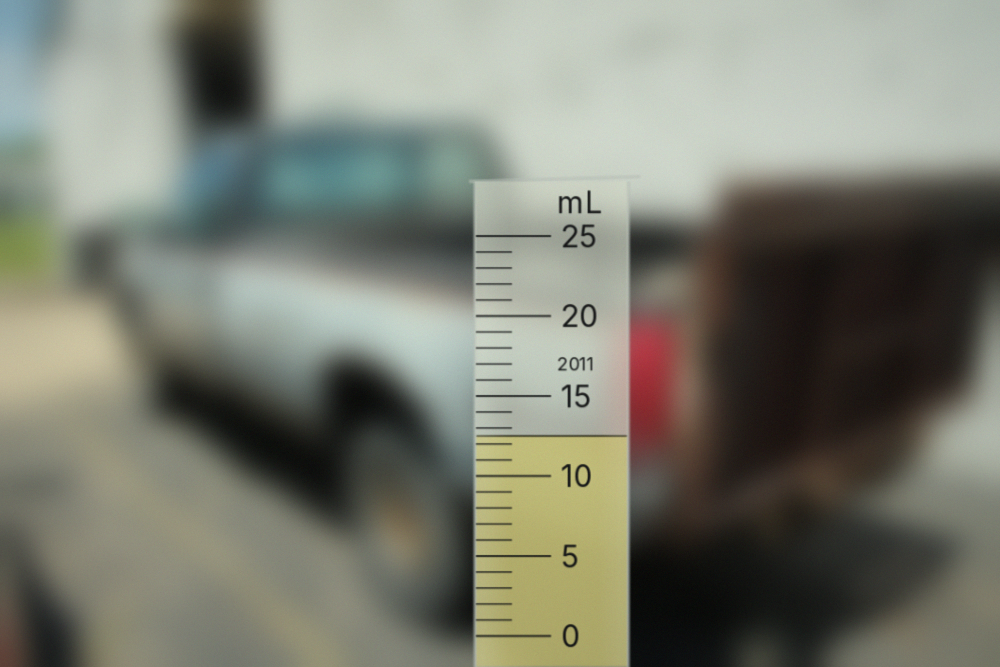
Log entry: 12.5 (mL)
